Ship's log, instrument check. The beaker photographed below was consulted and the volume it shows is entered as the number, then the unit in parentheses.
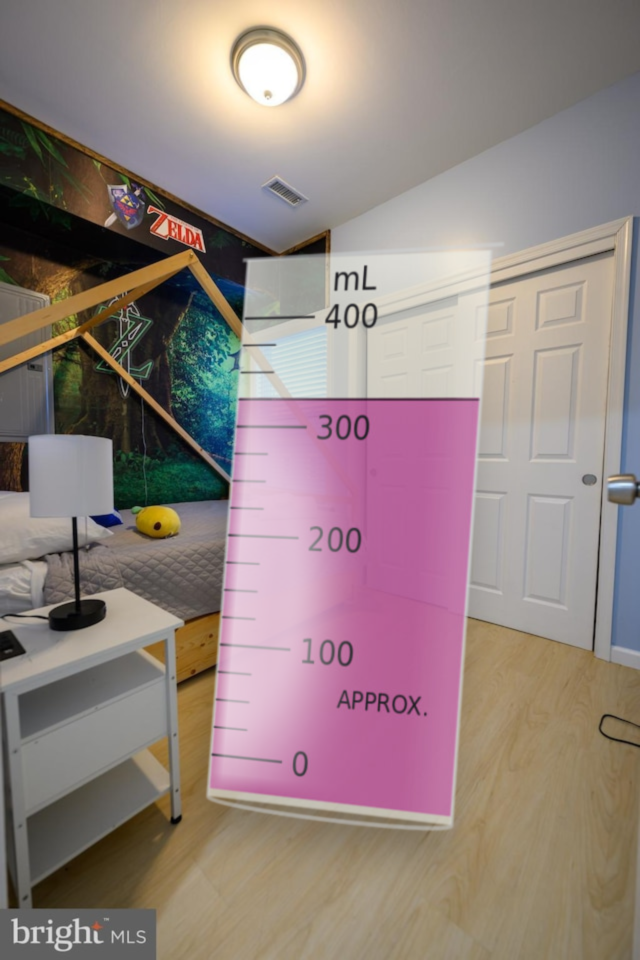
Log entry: 325 (mL)
